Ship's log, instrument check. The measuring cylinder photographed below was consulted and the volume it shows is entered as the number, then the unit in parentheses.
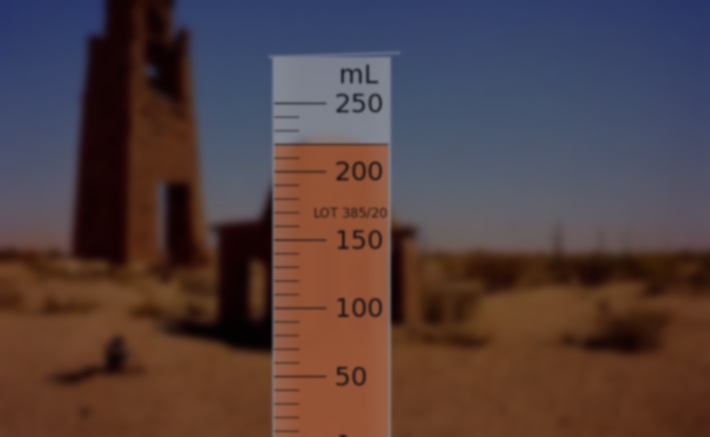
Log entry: 220 (mL)
